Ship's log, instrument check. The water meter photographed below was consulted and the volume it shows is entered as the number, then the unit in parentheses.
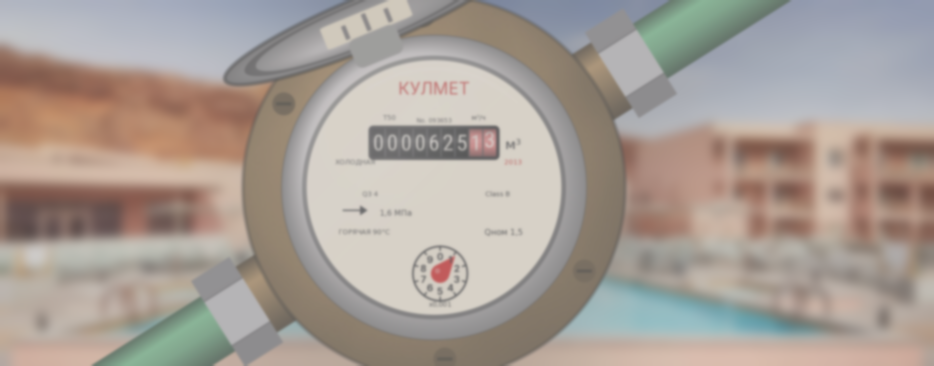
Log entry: 625.131 (m³)
